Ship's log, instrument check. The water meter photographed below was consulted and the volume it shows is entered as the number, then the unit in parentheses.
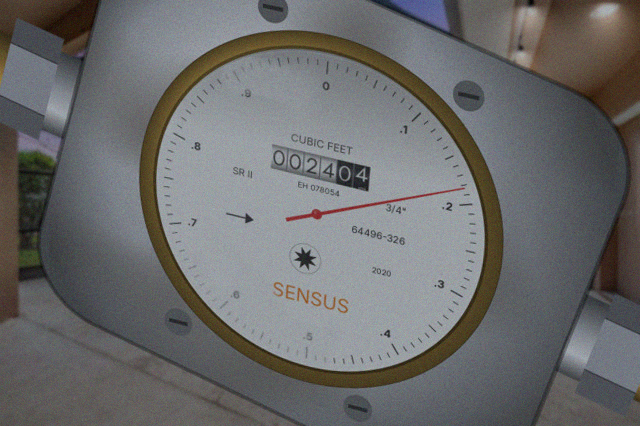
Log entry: 2404.18 (ft³)
